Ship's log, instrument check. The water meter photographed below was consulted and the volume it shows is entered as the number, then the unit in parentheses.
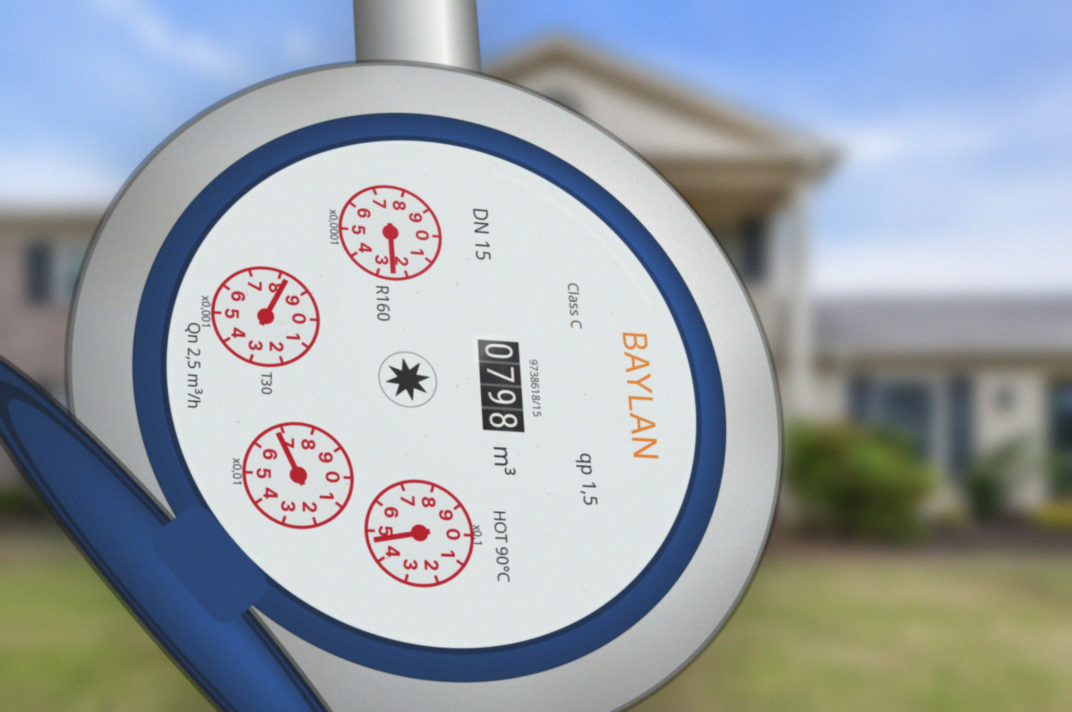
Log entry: 798.4682 (m³)
